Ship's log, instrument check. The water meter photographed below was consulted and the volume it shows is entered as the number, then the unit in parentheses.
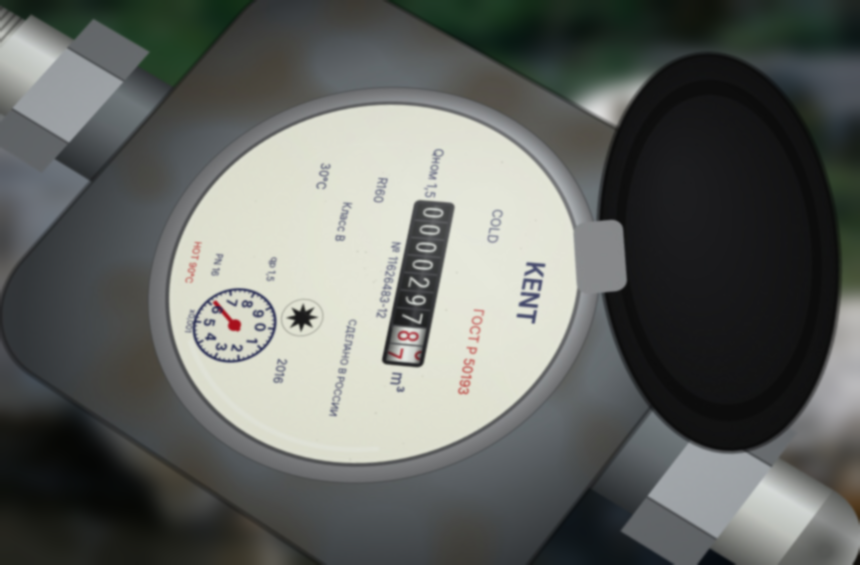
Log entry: 297.866 (m³)
